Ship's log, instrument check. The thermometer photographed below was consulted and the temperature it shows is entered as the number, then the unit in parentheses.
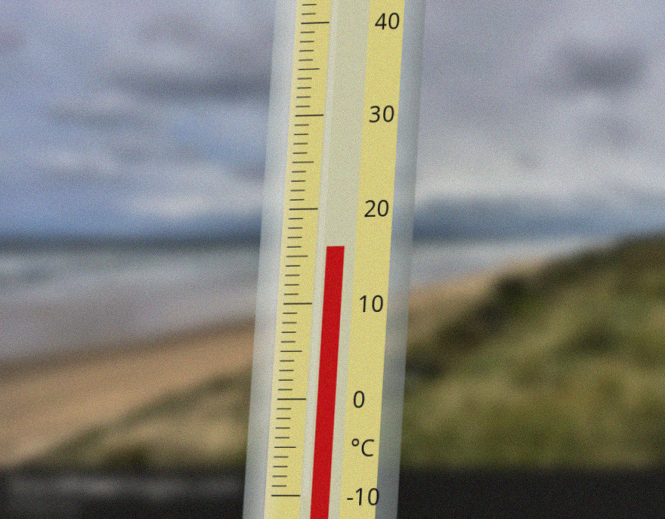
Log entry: 16 (°C)
